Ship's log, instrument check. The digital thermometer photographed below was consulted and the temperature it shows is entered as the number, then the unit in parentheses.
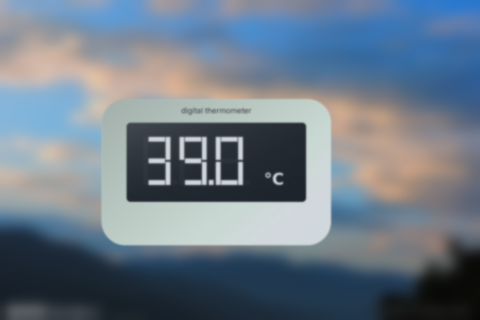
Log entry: 39.0 (°C)
